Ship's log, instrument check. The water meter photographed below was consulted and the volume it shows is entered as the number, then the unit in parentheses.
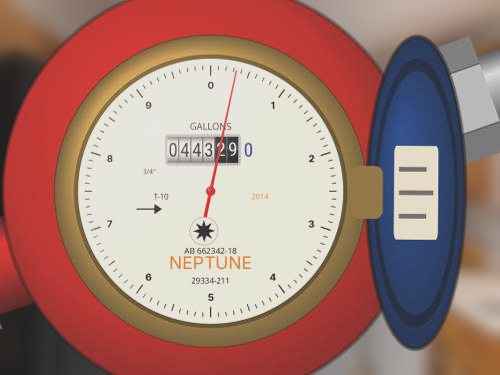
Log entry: 443290.3 (gal)
